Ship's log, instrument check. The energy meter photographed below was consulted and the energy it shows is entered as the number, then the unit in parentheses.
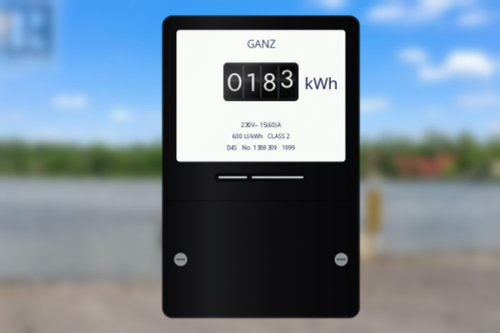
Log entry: 183 (kWh)
